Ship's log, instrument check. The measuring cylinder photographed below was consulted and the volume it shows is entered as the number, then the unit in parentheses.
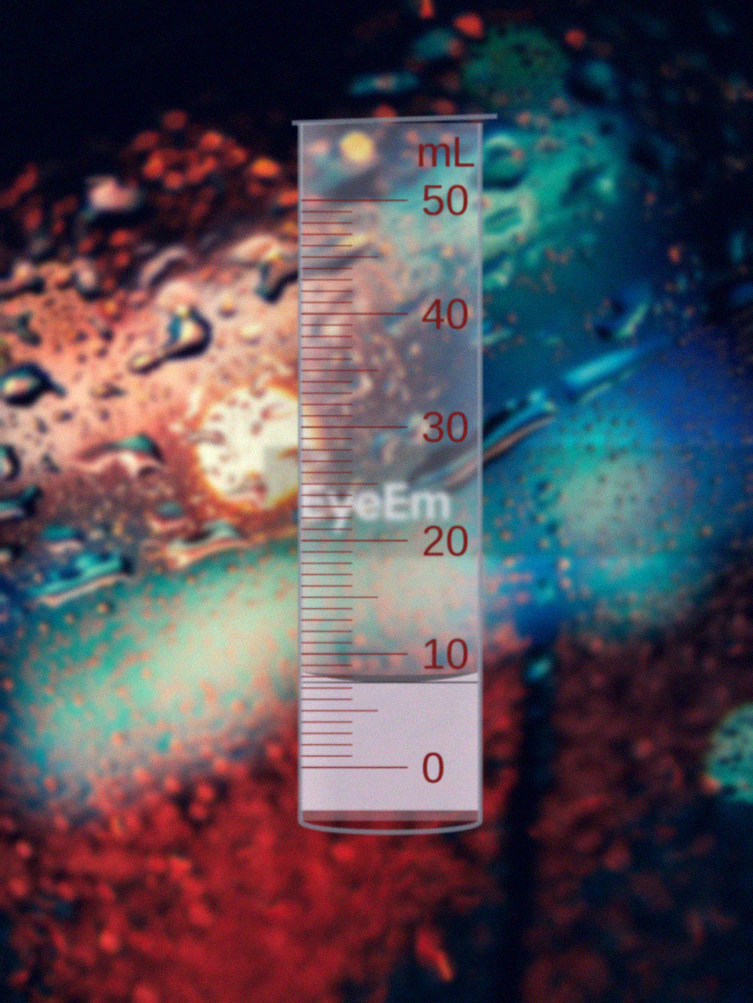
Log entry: 7.5 (mL)
